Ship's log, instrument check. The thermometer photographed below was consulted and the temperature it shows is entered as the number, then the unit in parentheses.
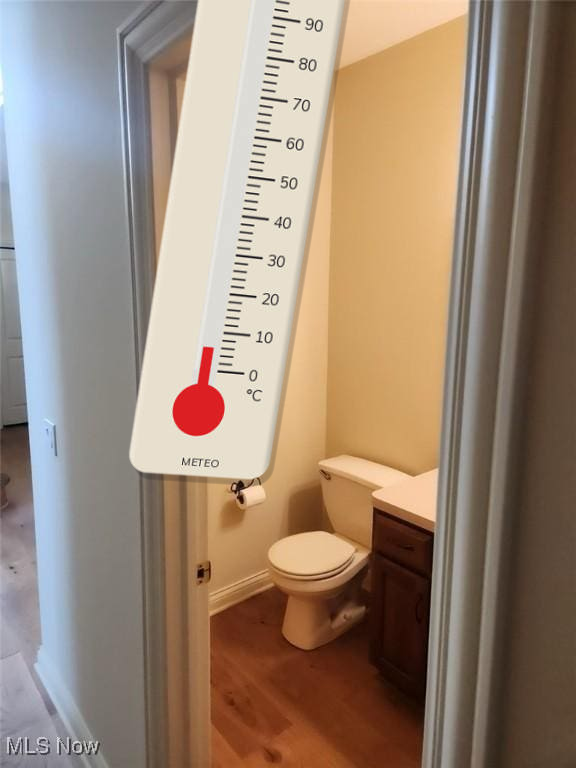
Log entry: 6 (°C)
